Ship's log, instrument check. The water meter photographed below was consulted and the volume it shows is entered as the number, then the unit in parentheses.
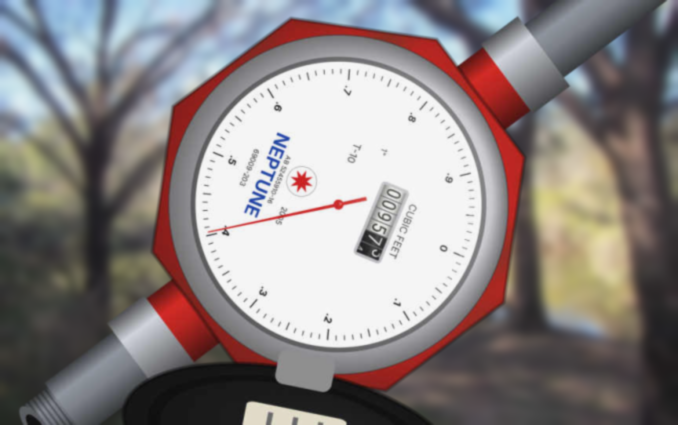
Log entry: 9573.40 (ft³)
